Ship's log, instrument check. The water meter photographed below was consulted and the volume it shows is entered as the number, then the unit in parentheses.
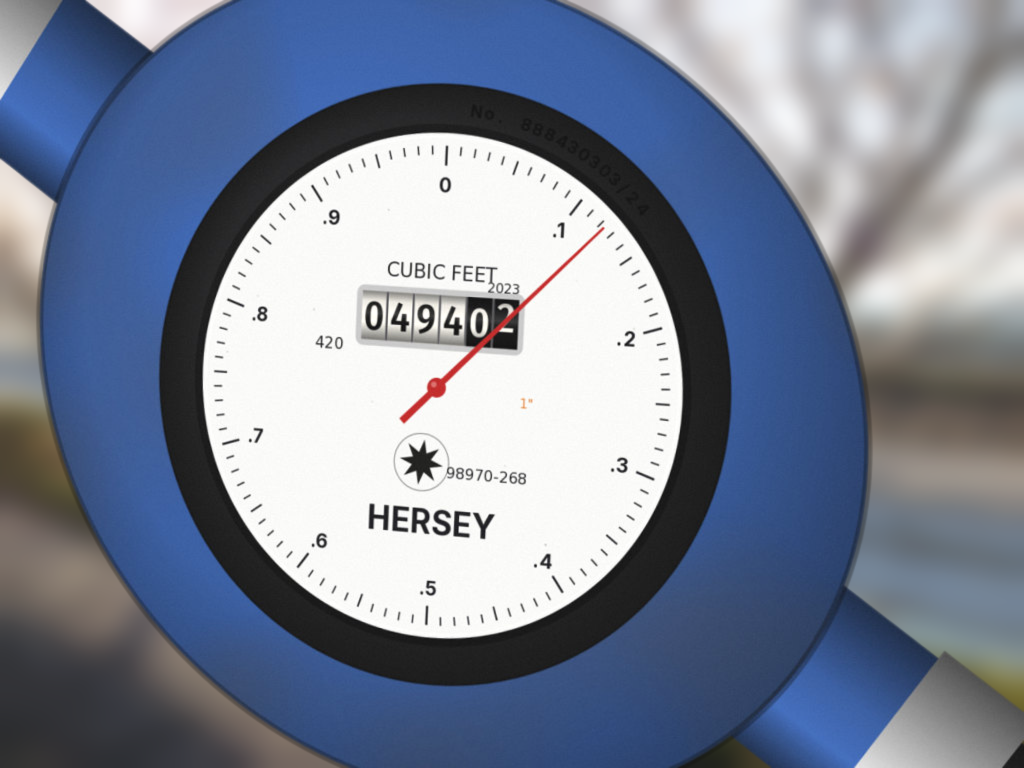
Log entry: 49402.12 (ft³)
